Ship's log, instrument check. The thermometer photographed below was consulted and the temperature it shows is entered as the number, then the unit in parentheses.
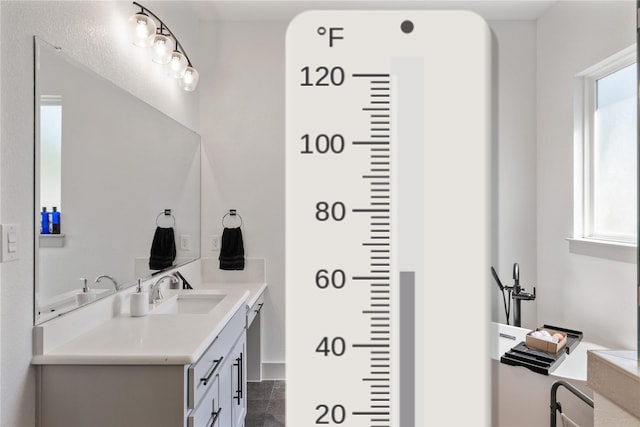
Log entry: 62 (°F)
